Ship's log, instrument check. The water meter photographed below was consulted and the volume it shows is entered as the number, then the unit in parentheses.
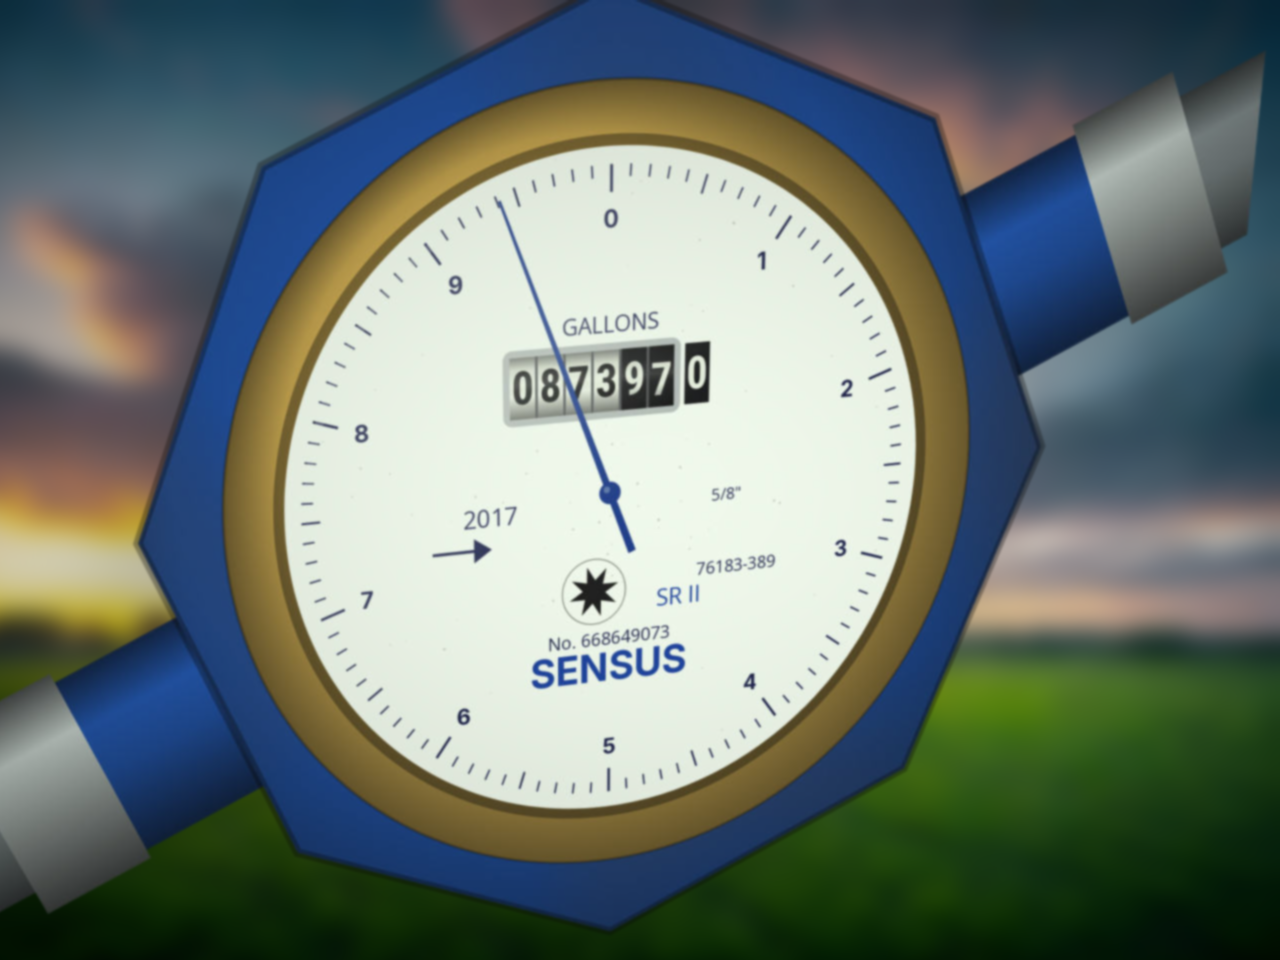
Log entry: 873969.4 (gal)
